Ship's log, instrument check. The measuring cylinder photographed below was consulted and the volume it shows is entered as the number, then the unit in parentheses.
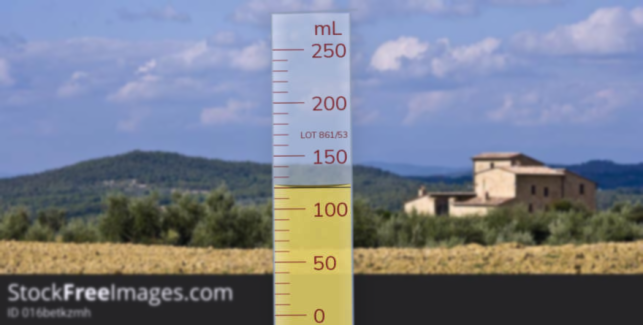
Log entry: 120 (mL)
